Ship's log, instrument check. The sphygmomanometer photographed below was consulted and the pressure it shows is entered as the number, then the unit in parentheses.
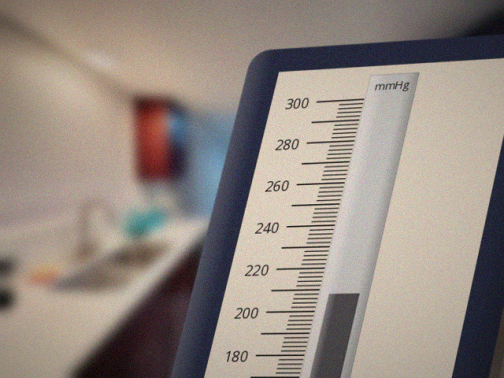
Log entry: 208 (mmHg)
